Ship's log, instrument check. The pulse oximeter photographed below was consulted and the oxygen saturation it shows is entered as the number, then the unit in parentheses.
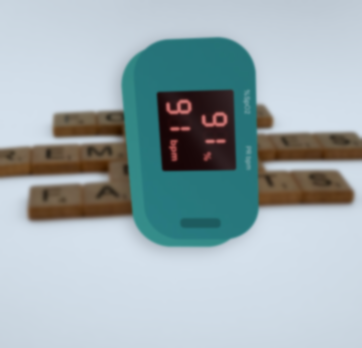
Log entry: 91 (%)
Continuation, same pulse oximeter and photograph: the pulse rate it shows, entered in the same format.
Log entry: 91 (bpm)
